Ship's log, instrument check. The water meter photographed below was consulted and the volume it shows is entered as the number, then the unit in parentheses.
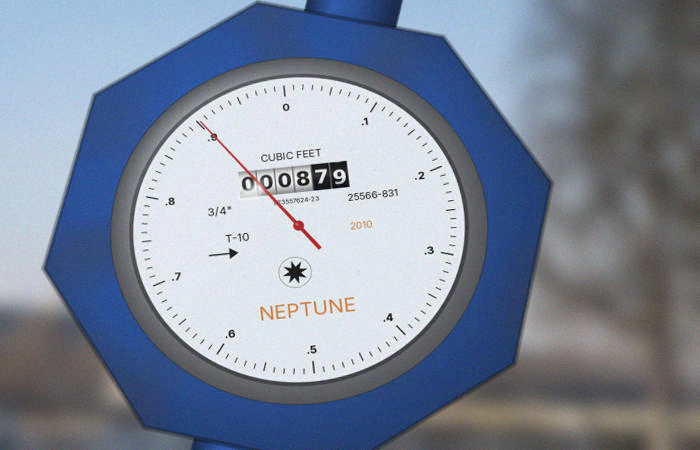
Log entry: 878.90 (ft³)
